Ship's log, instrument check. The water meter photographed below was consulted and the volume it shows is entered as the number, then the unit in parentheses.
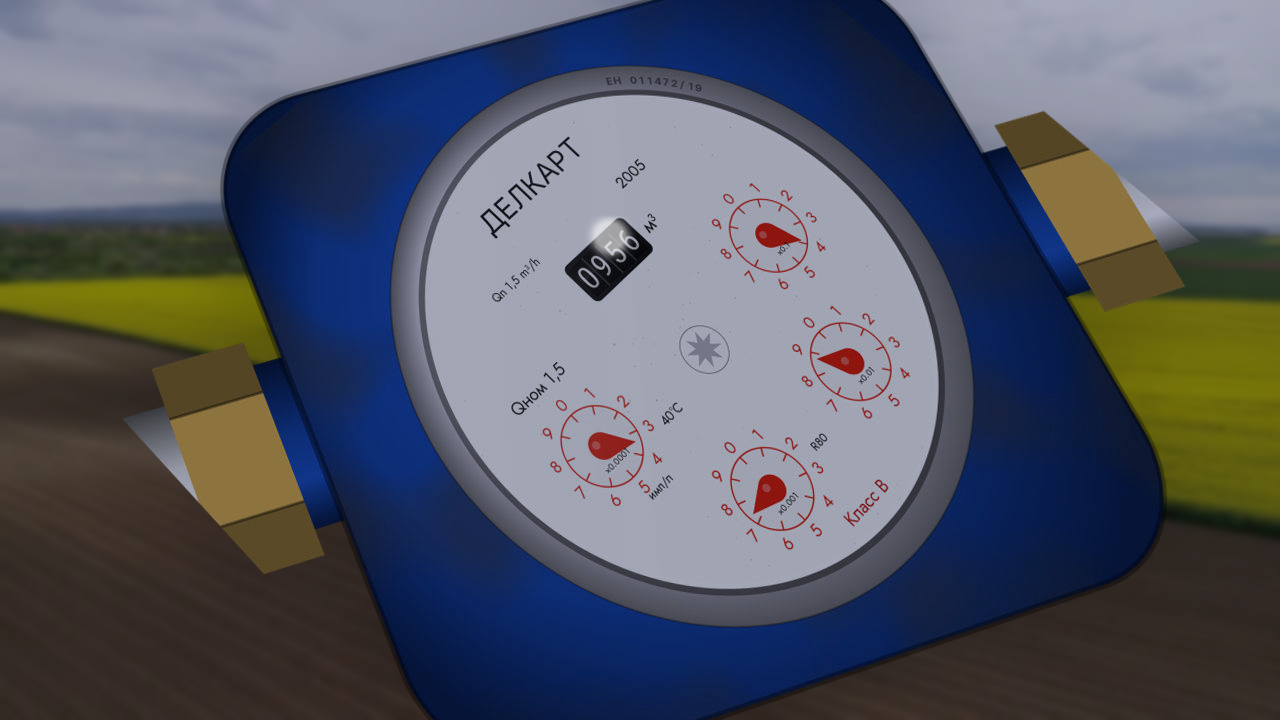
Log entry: 956.3873 (m³)
